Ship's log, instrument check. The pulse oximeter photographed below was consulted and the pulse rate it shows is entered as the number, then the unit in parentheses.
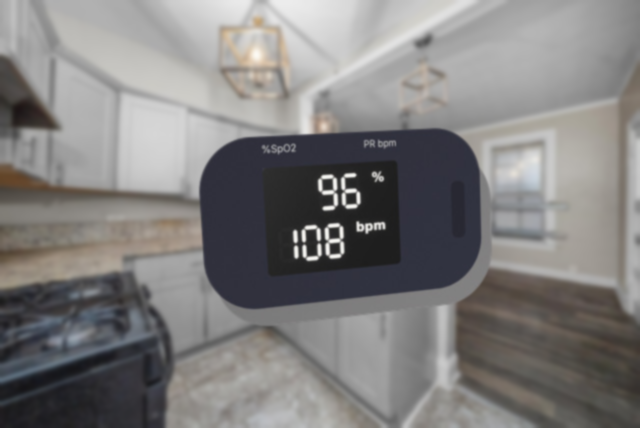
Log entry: 108 (bpm)
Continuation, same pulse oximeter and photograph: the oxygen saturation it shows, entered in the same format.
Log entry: 96 (%)
